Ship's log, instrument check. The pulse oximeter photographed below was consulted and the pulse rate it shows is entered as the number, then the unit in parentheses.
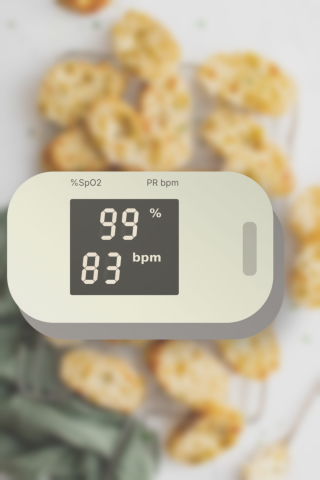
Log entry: 83 (bpm)
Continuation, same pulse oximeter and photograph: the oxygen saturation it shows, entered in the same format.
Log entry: 99 (%)
